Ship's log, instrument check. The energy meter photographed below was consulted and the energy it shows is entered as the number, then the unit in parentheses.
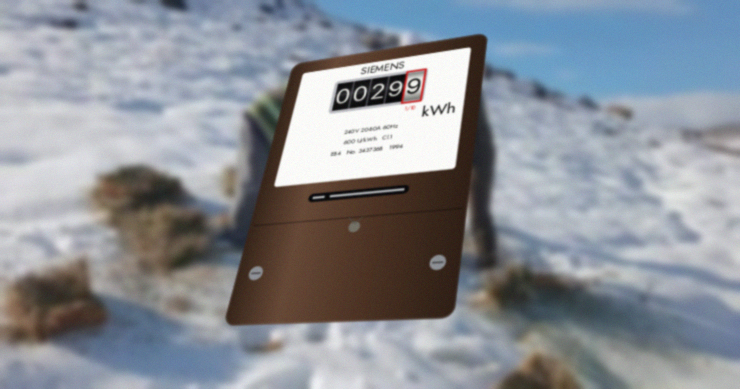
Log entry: 29.9 (kWh)
